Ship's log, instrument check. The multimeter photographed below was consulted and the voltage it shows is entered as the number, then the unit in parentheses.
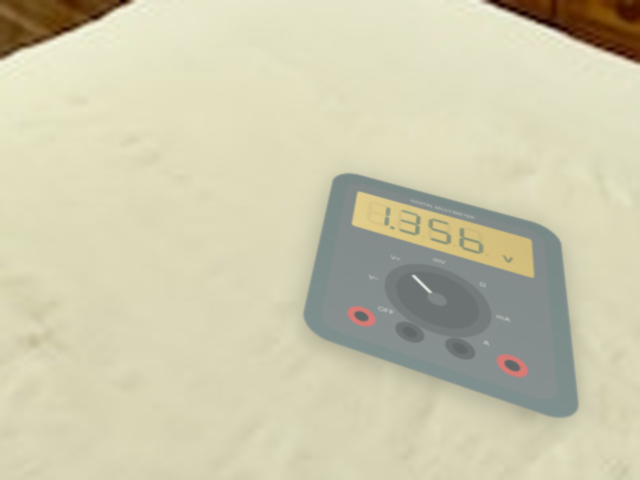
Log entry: 1.356 (V)
